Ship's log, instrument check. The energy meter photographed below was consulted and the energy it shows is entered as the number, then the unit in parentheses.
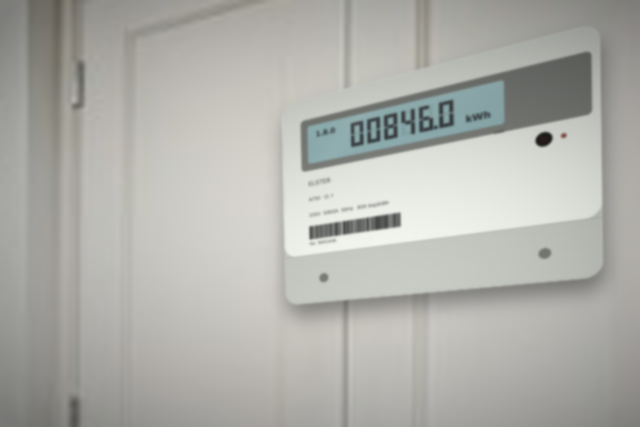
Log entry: 846.0 (kWh)
